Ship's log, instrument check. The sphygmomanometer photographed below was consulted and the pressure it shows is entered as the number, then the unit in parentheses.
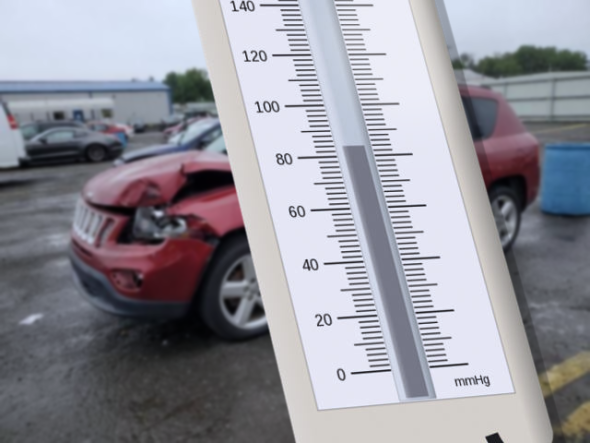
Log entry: 84 (mmHg)
